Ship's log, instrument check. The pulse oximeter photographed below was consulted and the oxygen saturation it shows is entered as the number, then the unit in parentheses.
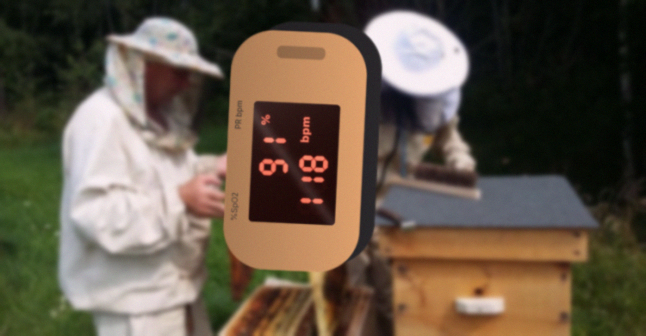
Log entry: 91 (%)
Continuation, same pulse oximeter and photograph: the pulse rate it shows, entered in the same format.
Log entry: 118 (bpm)
